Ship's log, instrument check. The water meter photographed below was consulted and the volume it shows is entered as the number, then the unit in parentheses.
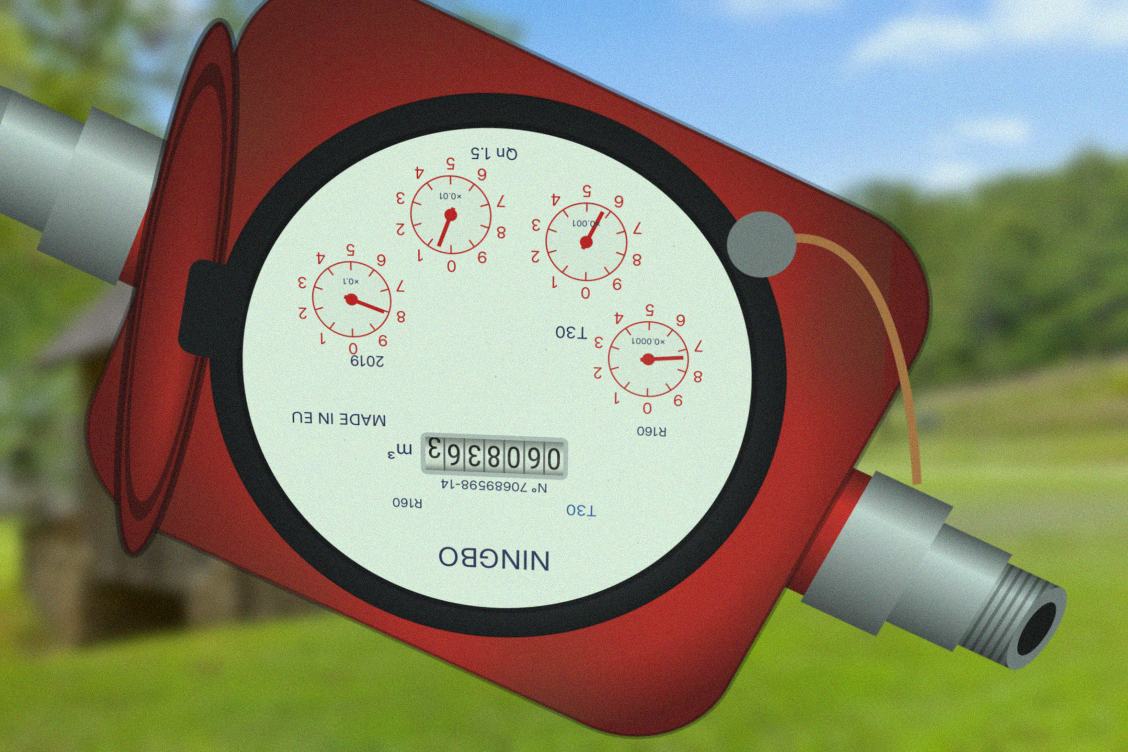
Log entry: 608362.8057 (m³)
